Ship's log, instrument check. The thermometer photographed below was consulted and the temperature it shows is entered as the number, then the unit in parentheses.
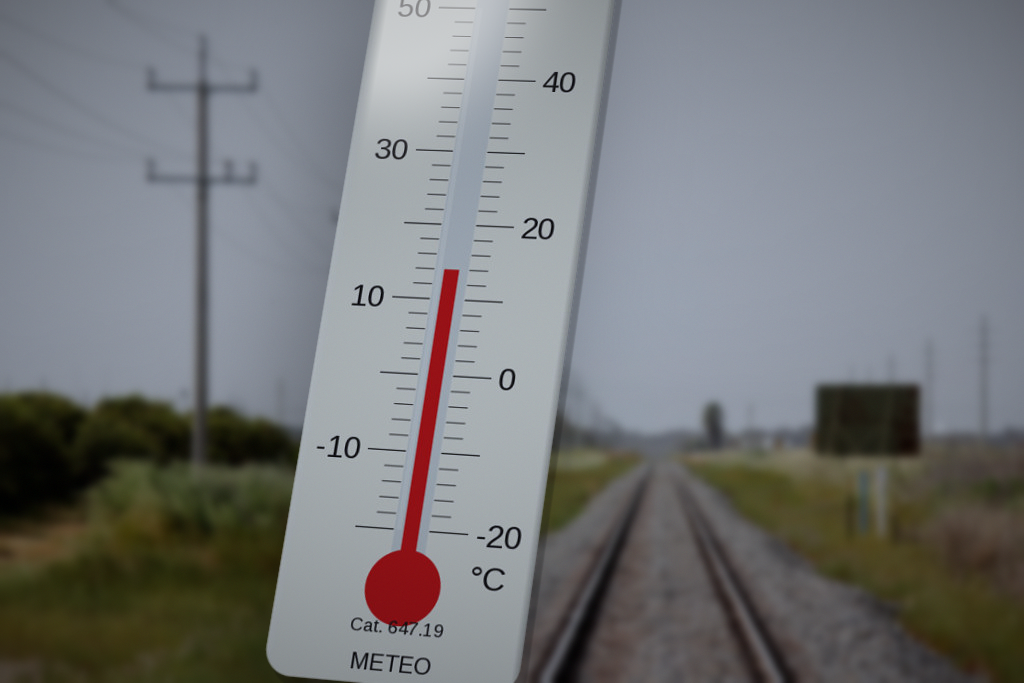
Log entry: 14 (°C)
